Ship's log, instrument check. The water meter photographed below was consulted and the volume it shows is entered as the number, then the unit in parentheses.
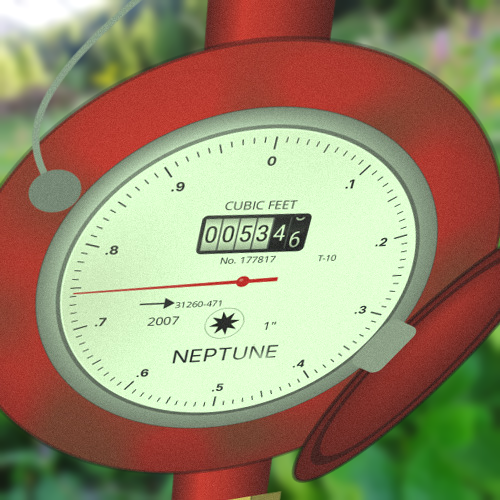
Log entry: 5345.74 (ft³)
